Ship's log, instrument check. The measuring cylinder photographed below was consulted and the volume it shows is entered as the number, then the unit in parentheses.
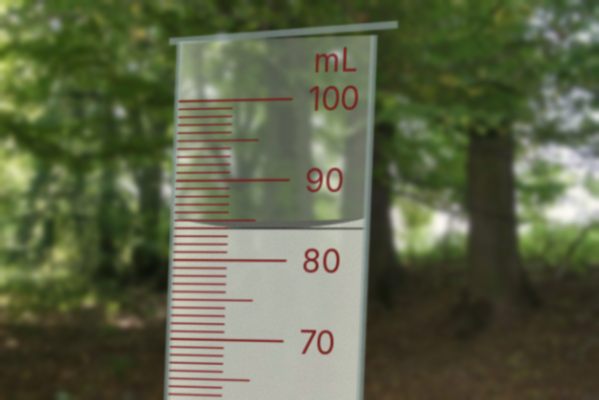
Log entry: 84 (mL)
